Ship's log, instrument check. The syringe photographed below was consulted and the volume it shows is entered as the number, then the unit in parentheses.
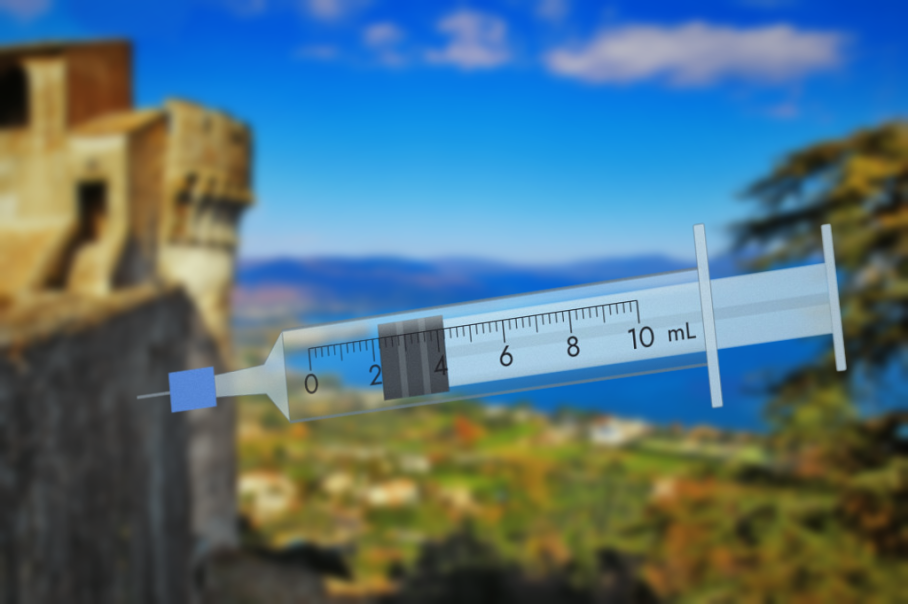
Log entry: 2.2 (mL)
